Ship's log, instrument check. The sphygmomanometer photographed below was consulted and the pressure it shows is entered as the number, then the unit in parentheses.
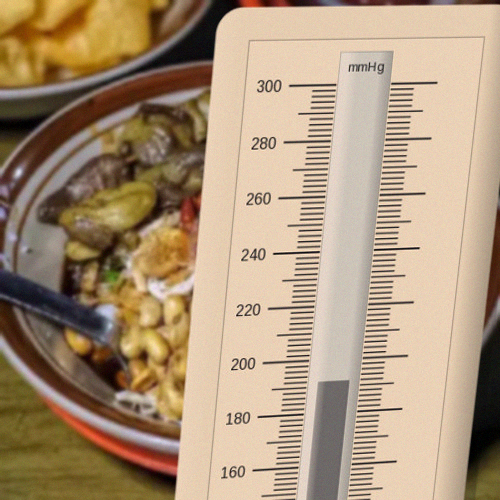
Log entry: 192 (mmHg)
